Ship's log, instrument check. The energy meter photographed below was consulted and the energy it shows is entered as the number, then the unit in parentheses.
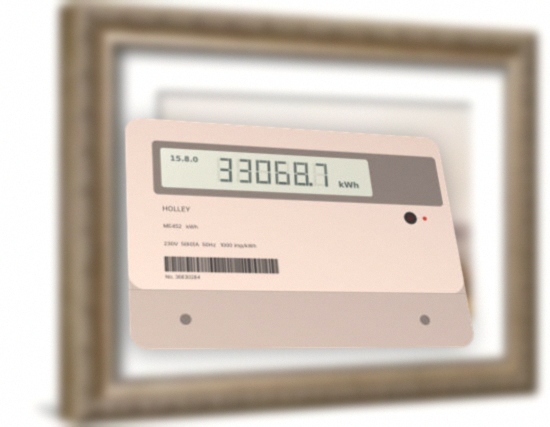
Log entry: 33068.7 (kWh)
